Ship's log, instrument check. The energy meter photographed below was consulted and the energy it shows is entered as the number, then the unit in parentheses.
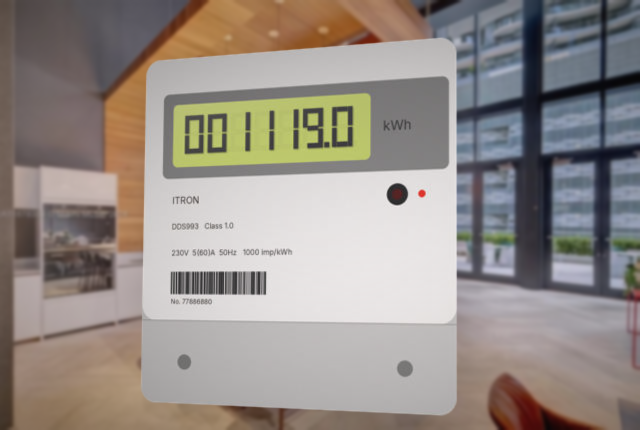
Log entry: 1119.0 (kWh)
